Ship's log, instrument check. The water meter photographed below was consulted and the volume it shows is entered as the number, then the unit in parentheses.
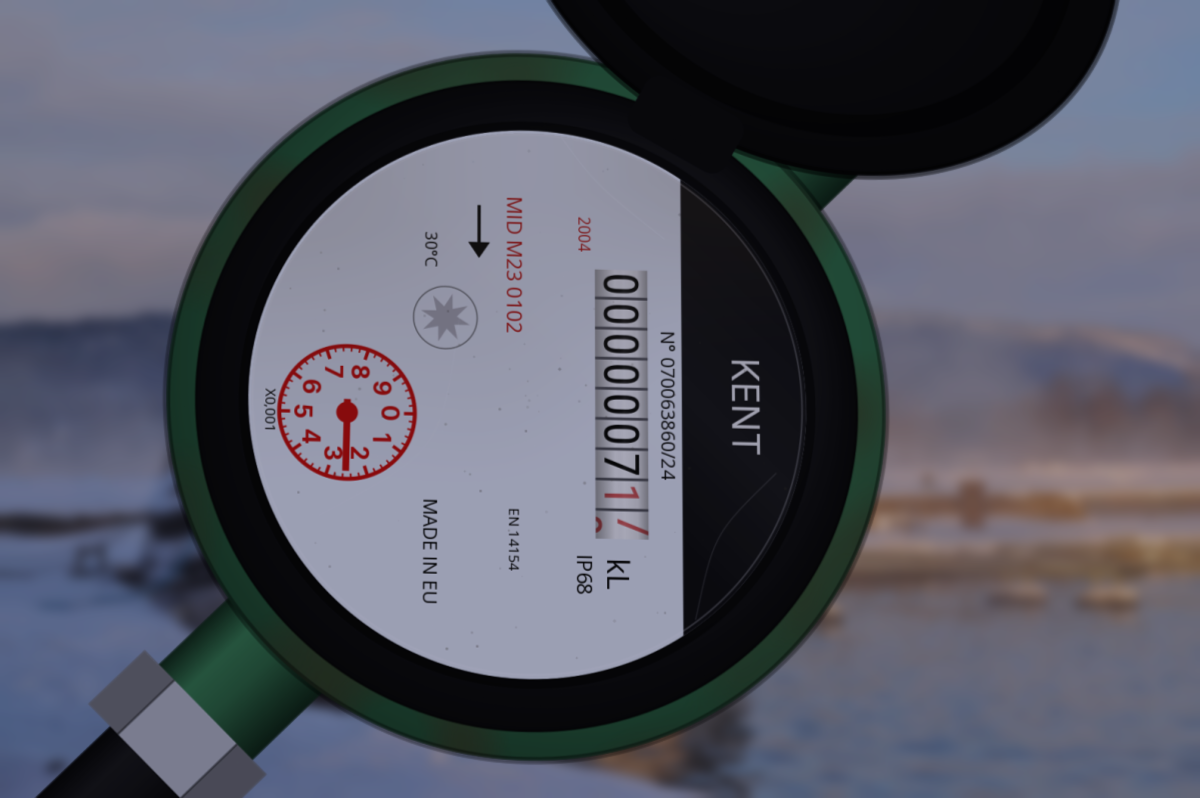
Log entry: 7.172 (kL)
